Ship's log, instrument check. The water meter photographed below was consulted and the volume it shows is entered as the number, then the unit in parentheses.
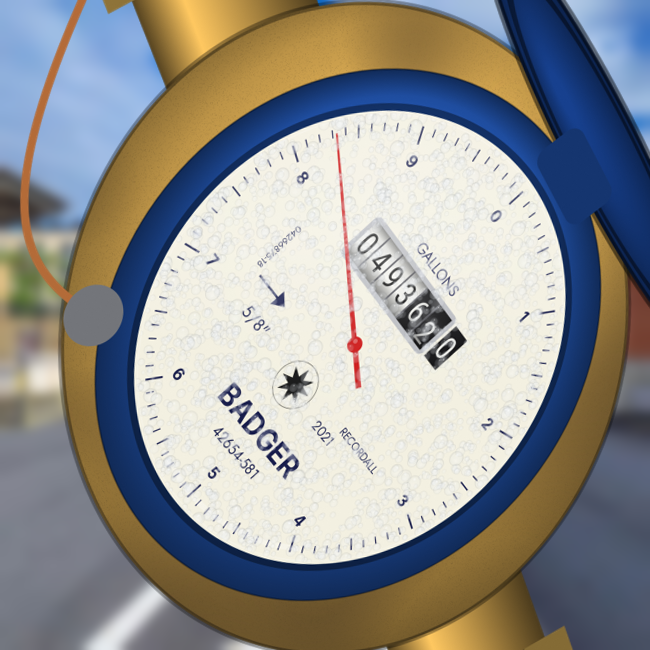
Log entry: 493618.3 (gal)
